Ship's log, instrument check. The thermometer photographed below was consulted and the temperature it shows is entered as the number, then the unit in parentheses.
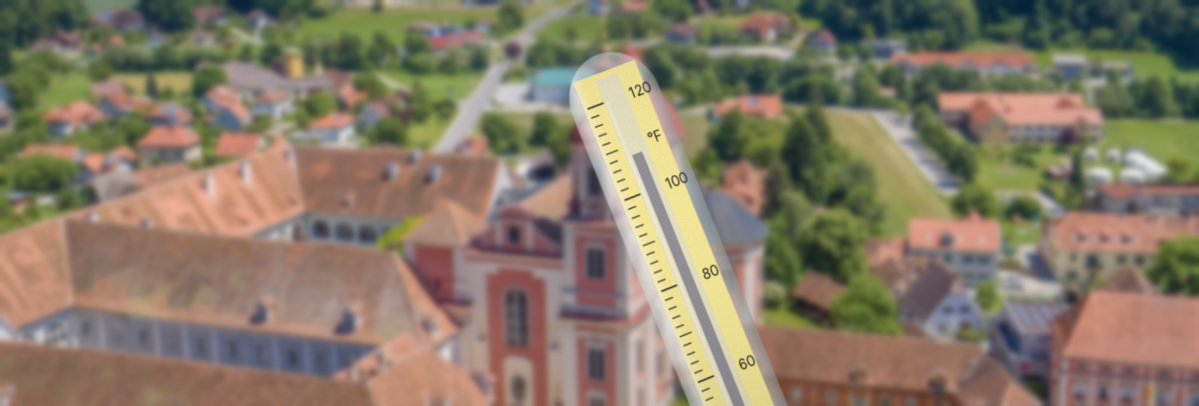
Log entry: 108 (°F)
